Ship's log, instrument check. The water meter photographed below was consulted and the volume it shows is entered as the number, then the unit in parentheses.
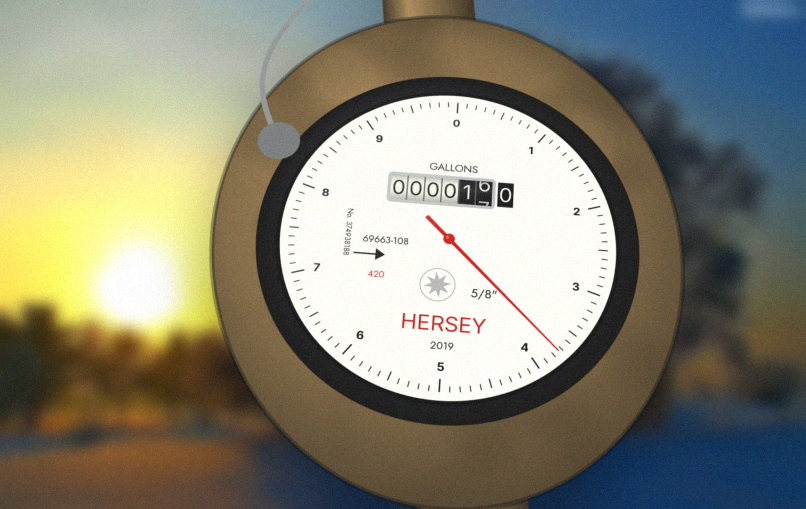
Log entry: 163.7 (gal)
